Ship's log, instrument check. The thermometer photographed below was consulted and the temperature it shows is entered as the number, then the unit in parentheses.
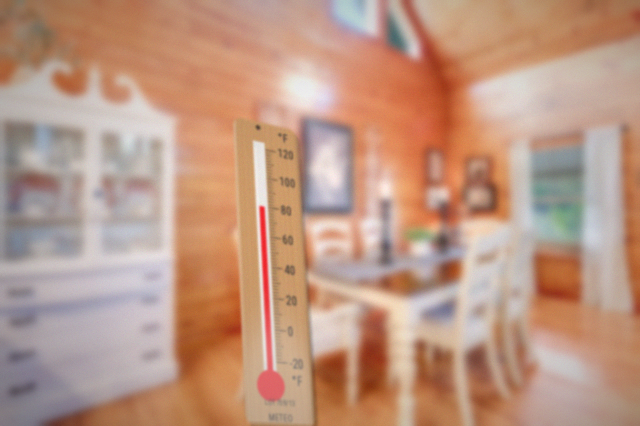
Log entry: 80 (°F)
